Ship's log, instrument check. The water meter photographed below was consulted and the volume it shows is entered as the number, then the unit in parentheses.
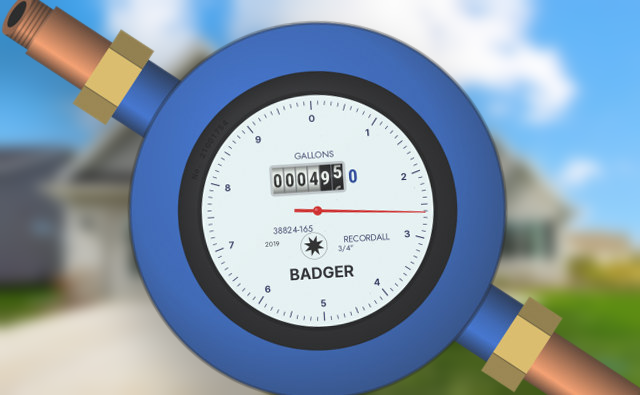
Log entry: 4952.6 (gal)
